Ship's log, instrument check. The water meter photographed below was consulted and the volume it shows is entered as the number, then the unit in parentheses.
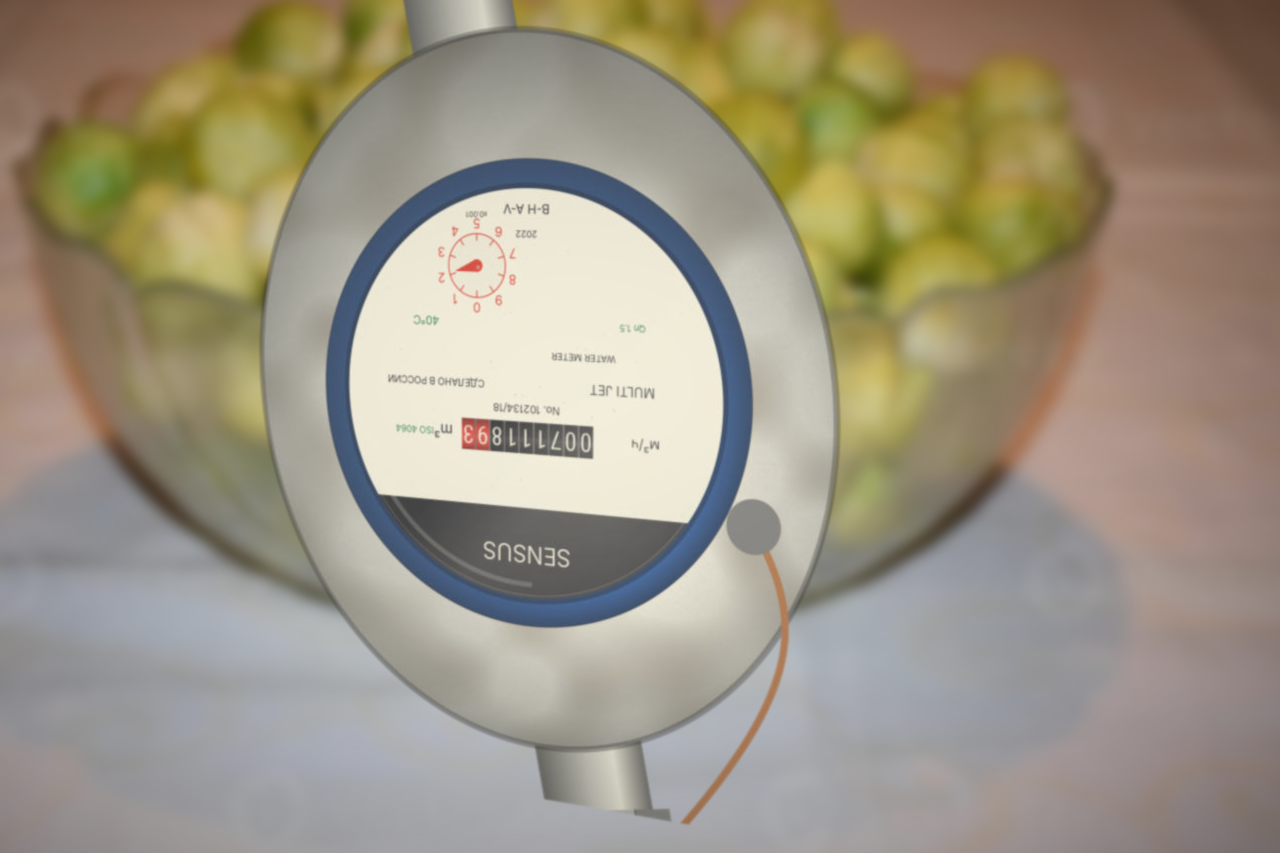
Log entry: 71118.932 (m³)
